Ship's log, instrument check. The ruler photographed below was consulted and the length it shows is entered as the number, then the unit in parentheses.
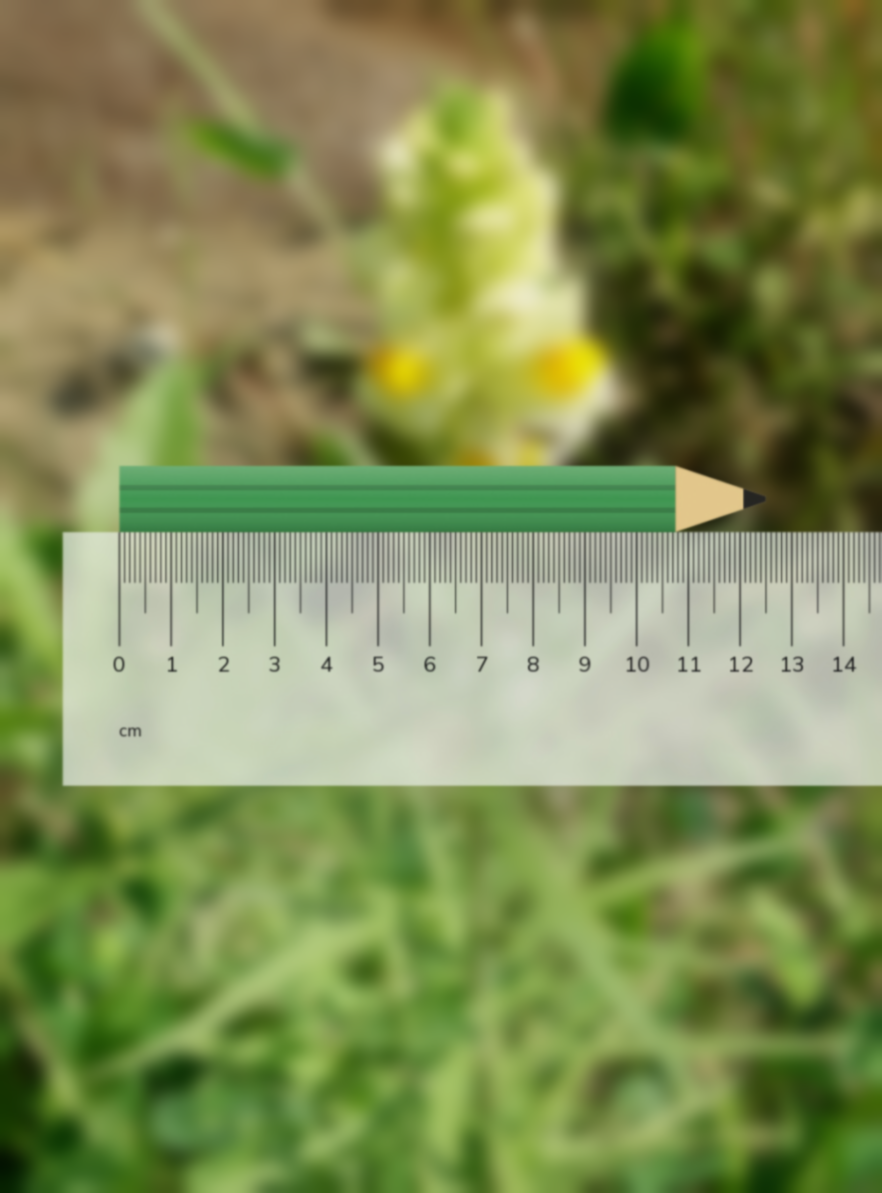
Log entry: 12.5 (cm)
